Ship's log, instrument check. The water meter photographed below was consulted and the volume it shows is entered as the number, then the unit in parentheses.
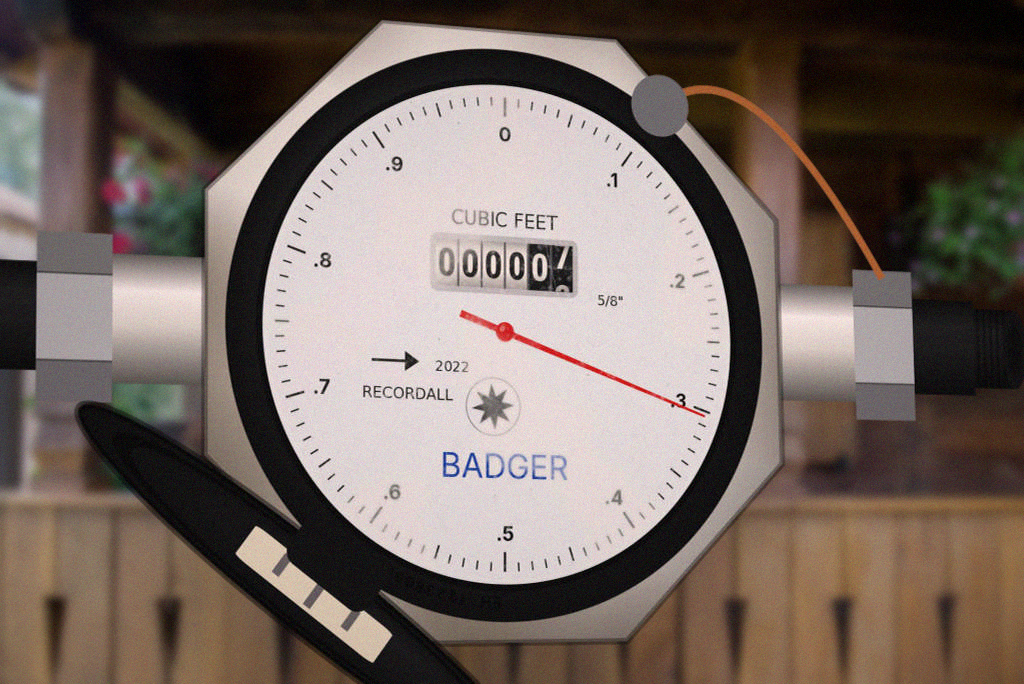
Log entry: 7.30 (ft³)
